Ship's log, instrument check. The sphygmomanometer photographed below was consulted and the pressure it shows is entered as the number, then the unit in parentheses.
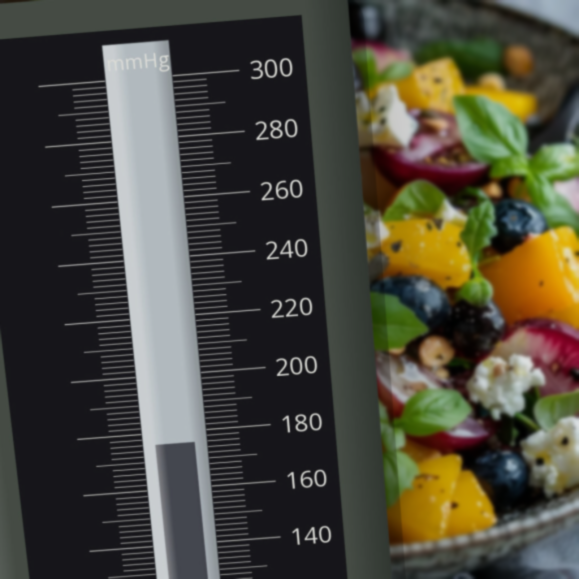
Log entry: 176 (mmHg)
